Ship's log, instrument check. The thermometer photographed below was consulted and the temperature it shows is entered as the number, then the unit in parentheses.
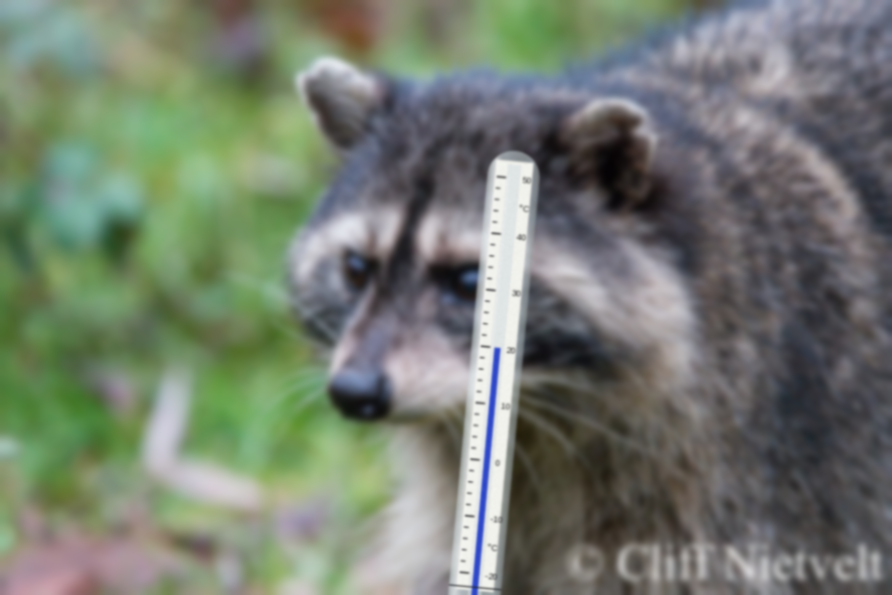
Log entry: 20 (°C)
